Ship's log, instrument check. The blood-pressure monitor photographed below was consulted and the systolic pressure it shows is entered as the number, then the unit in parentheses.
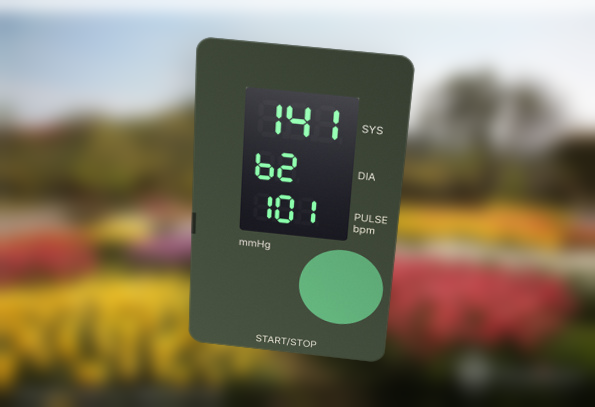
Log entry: 141 (mmHg)
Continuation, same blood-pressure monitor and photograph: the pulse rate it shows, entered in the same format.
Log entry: 101 (bpm)
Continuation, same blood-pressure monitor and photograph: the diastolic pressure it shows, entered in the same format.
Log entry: 62 (mmHg)
